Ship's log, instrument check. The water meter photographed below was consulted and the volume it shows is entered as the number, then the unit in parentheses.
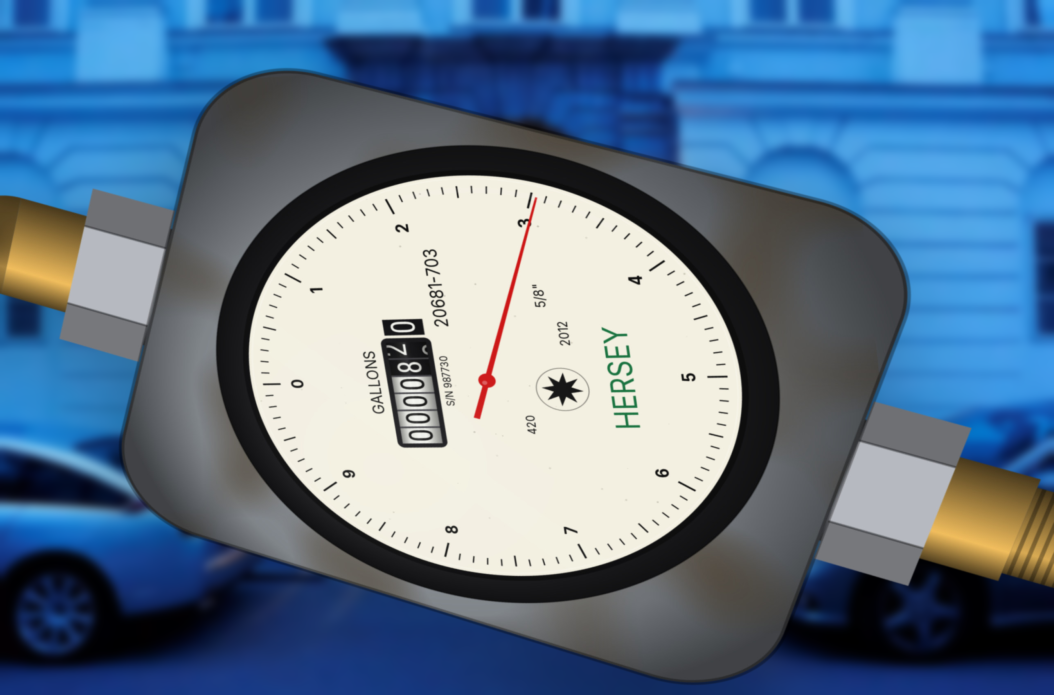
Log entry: 823.0 (gal)
